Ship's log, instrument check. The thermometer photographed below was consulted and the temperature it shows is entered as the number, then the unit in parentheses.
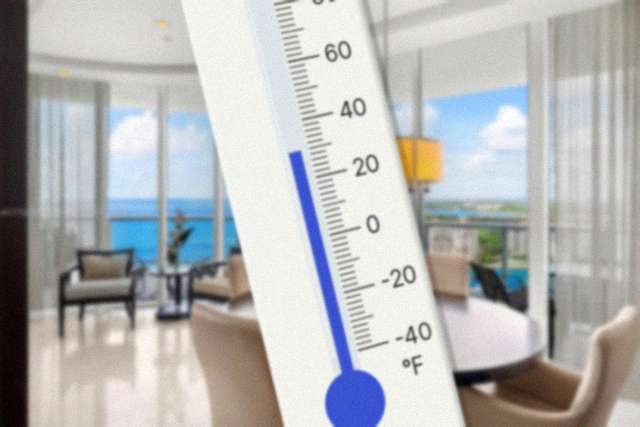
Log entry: 30 (°F)
